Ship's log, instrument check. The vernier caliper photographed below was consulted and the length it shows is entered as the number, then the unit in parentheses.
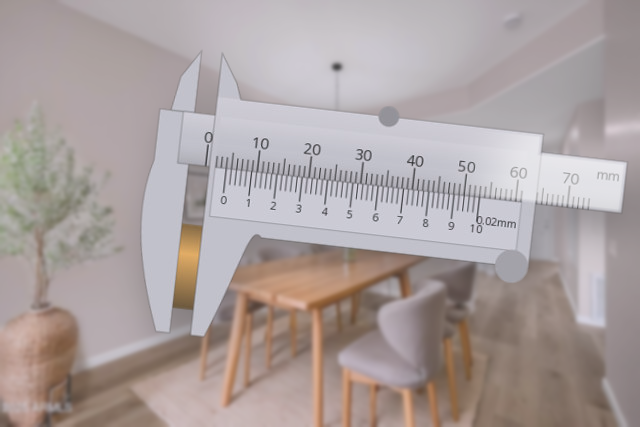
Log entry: 4.0 (mm)
